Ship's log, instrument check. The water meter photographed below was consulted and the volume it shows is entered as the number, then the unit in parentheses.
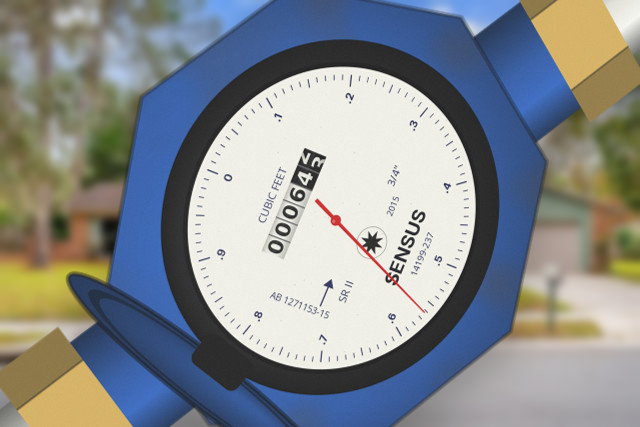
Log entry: 642.56 (ft³)
